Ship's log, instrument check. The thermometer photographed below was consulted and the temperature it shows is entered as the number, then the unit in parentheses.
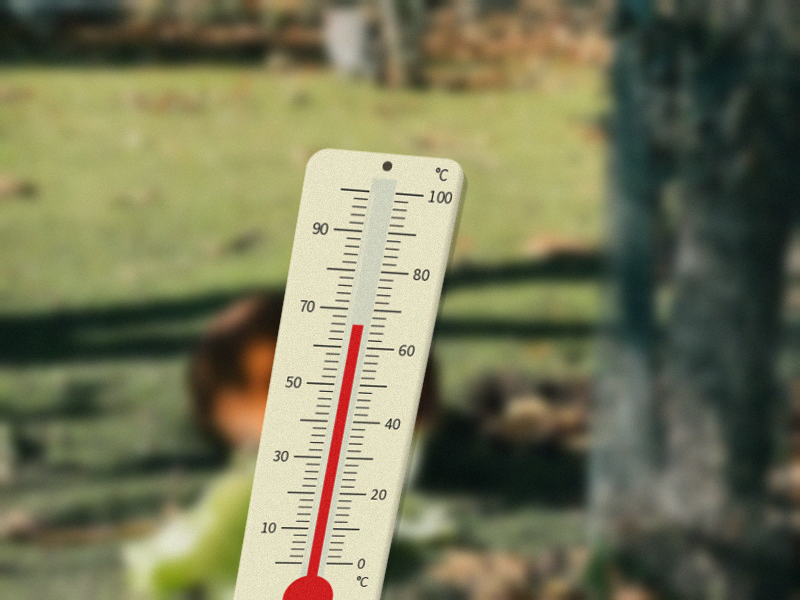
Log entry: 66 (°C)
